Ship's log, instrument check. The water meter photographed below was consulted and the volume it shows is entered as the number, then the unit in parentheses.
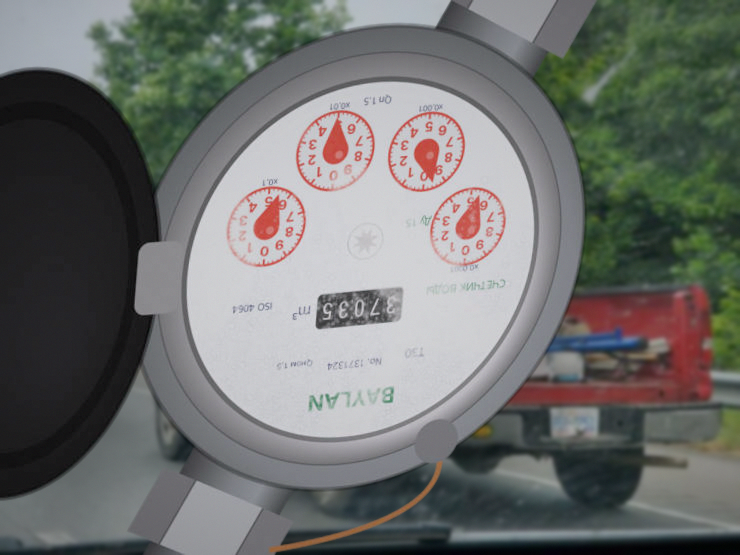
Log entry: 37035.5495 (m³)
